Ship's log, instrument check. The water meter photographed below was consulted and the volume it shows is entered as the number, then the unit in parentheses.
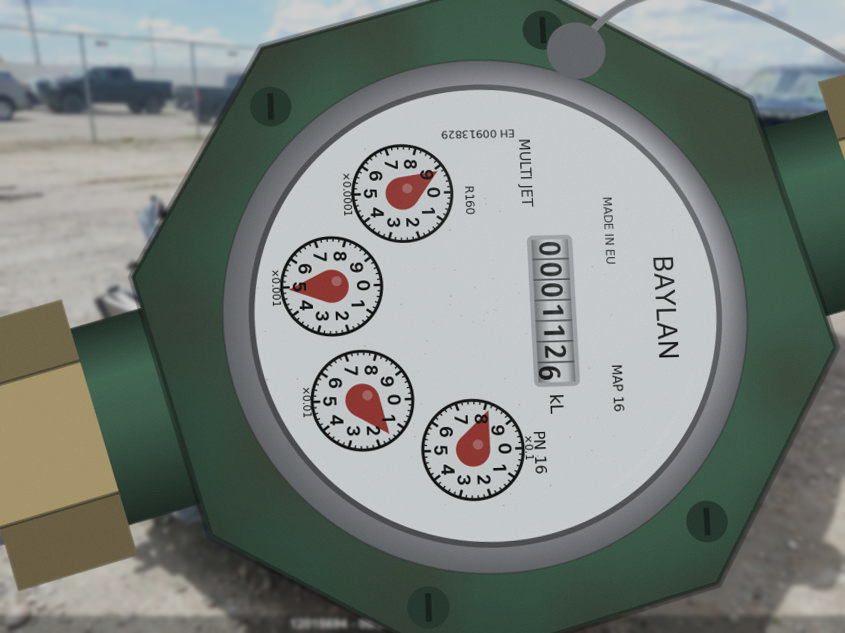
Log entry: 1125.8149 (kL)
